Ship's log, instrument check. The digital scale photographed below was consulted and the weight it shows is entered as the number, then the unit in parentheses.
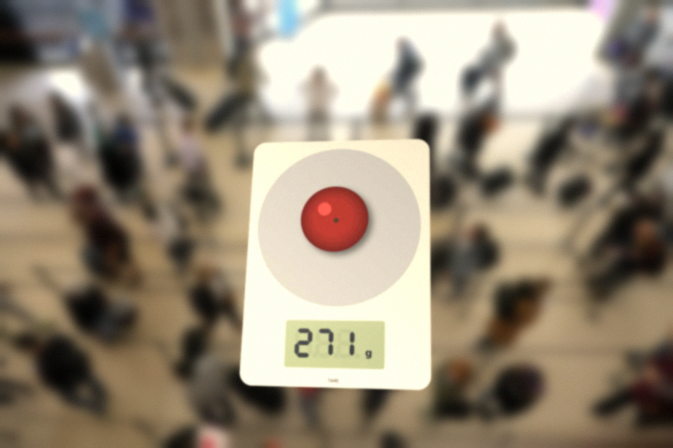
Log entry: 271 (g)
